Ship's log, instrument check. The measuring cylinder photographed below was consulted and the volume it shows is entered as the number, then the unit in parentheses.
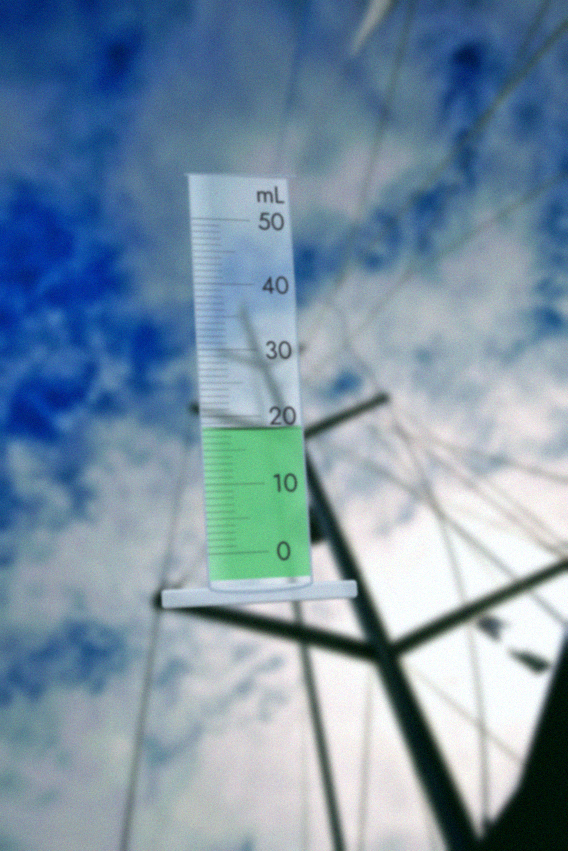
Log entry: 18 (mL)
